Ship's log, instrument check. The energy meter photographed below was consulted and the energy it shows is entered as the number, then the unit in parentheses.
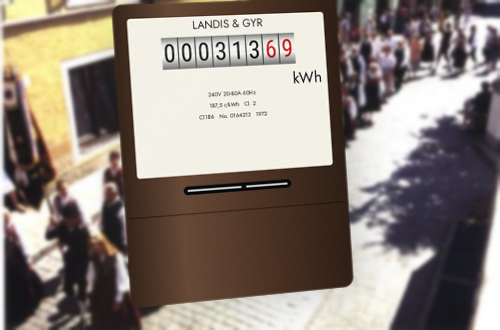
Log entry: 313.69 (kWh)
